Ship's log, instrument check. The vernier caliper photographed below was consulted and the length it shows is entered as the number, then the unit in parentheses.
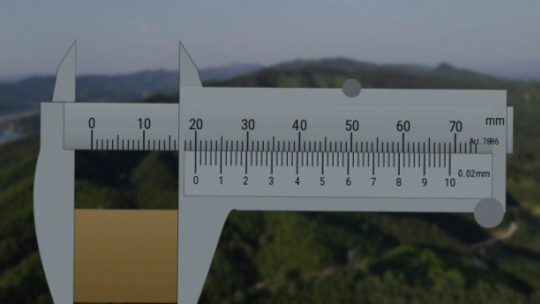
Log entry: 20.0 (mm)
